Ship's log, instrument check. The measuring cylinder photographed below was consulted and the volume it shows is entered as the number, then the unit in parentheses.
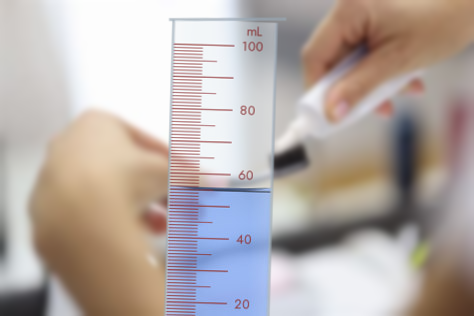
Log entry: 55 (mL)
